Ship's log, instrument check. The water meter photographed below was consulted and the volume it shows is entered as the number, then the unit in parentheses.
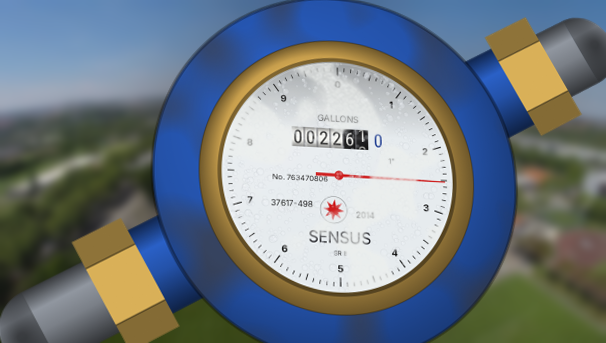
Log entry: 22612.5 (gal)
